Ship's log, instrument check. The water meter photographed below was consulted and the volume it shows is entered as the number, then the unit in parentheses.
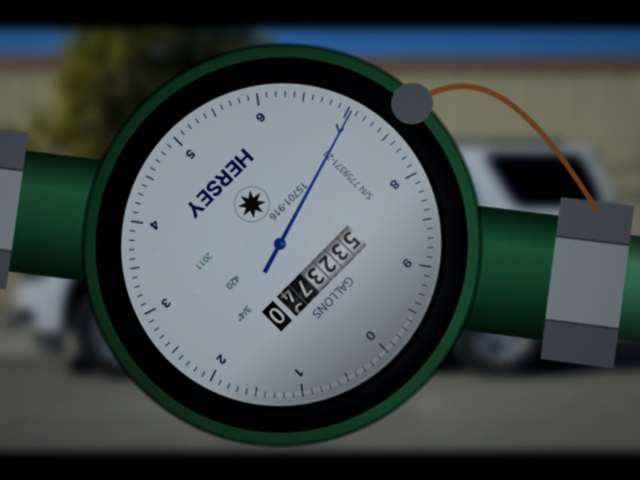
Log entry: 5323737.0 (gal)
